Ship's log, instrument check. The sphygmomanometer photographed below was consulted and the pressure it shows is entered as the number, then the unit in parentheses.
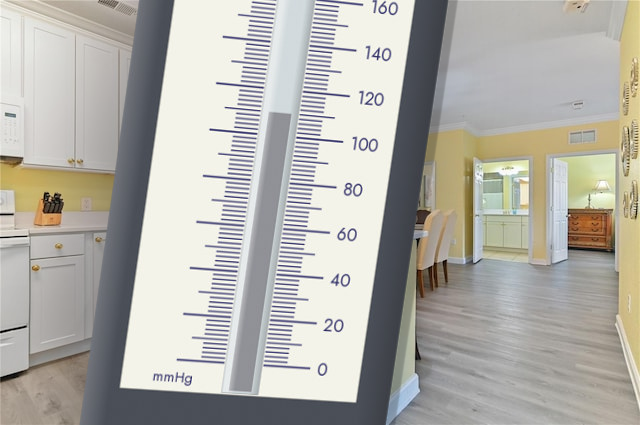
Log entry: 110 (mmHg)
